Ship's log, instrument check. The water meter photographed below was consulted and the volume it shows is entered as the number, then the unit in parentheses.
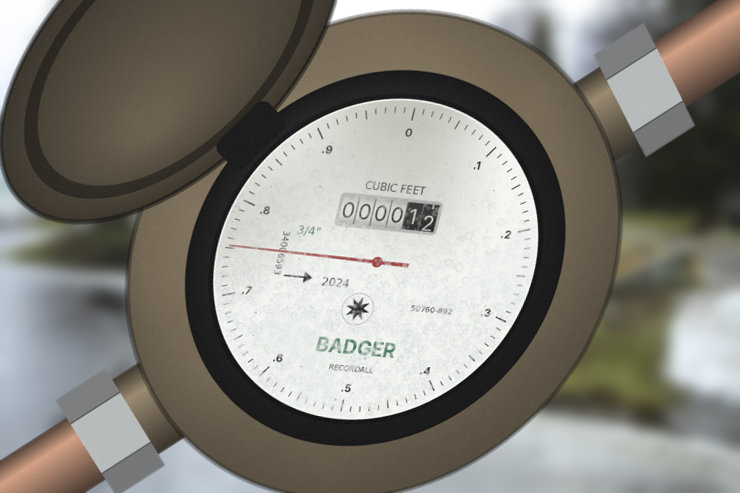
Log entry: 11.75 (ft³)
